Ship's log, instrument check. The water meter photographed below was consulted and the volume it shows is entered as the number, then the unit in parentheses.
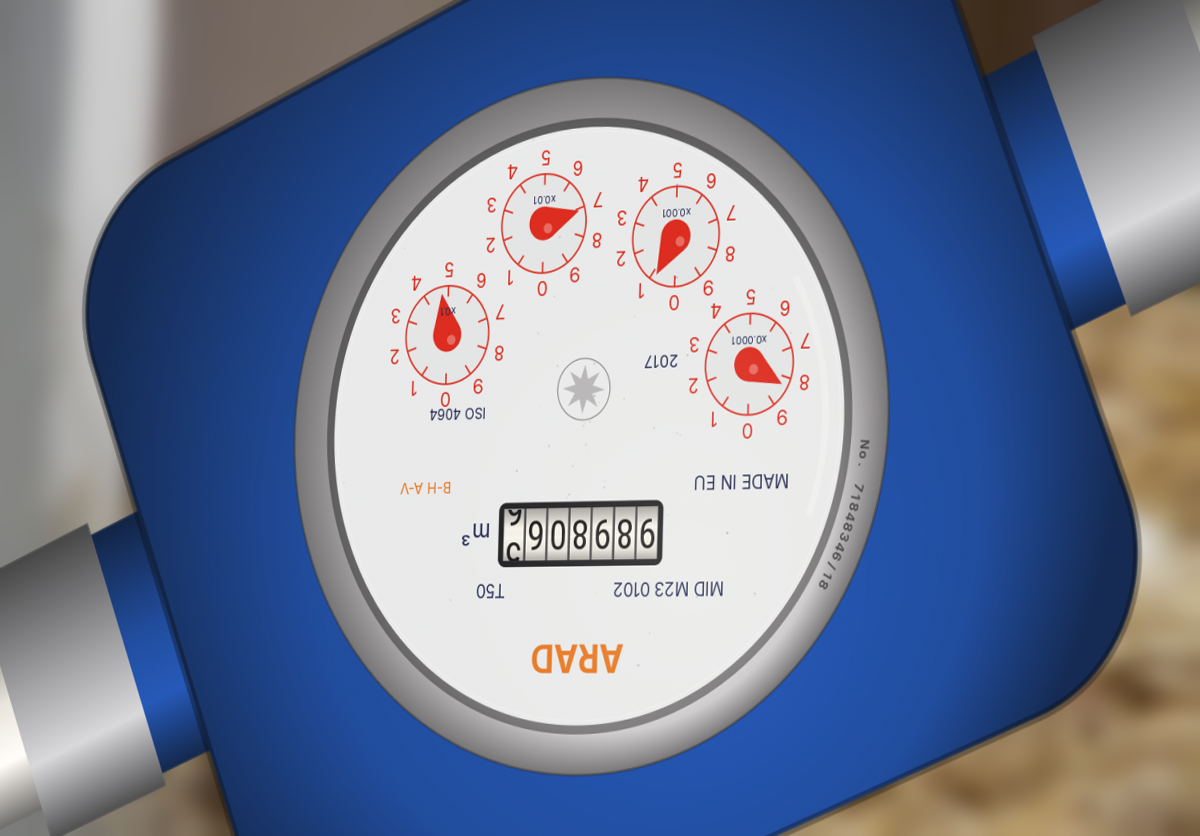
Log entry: 9898065.4708 (m³)
